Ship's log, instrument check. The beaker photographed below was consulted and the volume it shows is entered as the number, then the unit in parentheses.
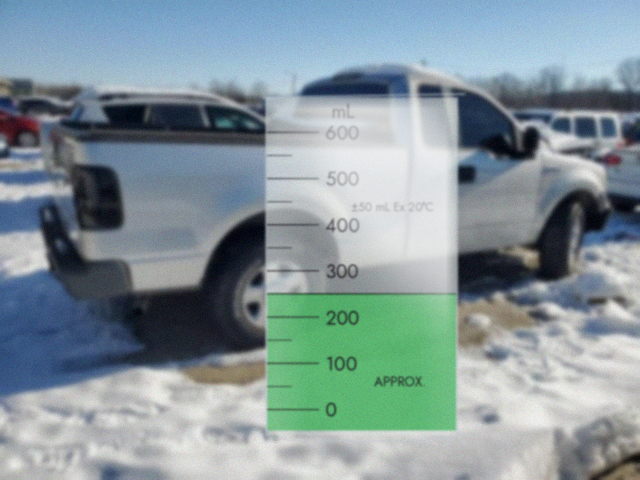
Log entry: 250 (mL)
